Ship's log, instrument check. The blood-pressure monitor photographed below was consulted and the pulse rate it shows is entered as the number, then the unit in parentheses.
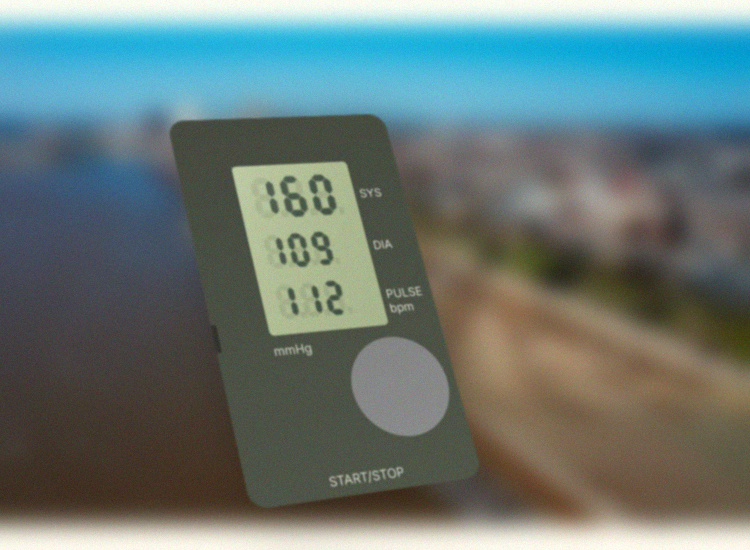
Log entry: 112 (bpm)
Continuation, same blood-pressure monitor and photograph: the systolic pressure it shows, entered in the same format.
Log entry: 160 (mmHg)
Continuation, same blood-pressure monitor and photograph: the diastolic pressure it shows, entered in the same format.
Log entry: 109 (mmHg)
